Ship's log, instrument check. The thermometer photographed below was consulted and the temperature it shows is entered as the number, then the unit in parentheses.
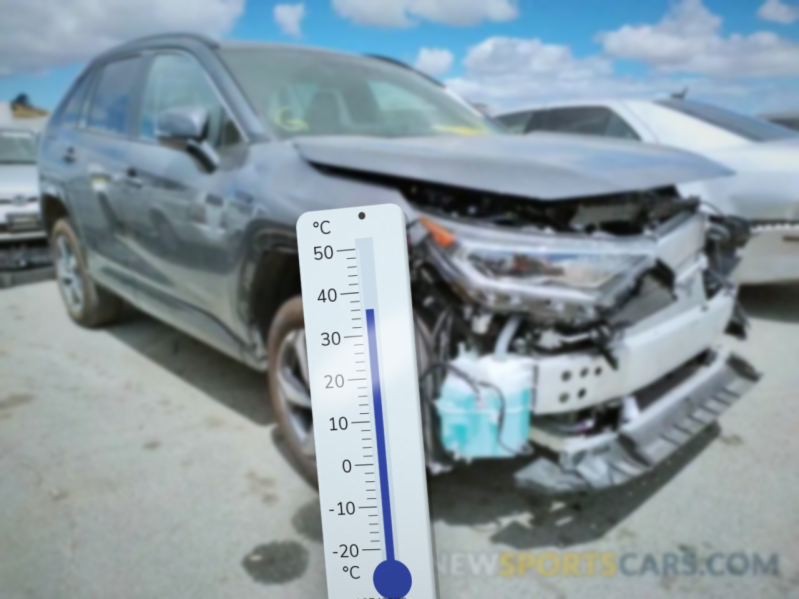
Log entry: 36 (°C)
